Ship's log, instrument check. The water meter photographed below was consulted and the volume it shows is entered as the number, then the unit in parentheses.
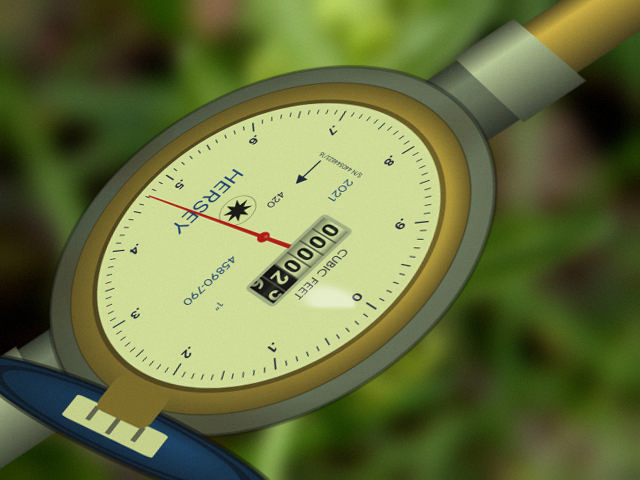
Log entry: 25.47 (ft³)
